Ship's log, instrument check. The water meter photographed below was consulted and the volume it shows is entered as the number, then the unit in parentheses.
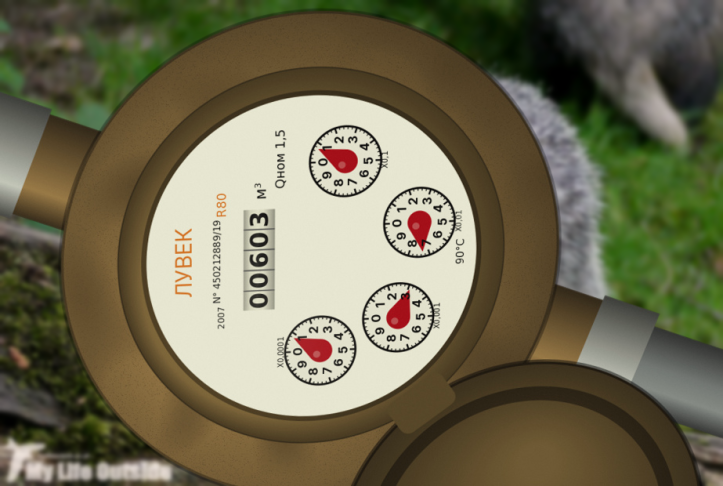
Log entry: 603.0730 (m³)
